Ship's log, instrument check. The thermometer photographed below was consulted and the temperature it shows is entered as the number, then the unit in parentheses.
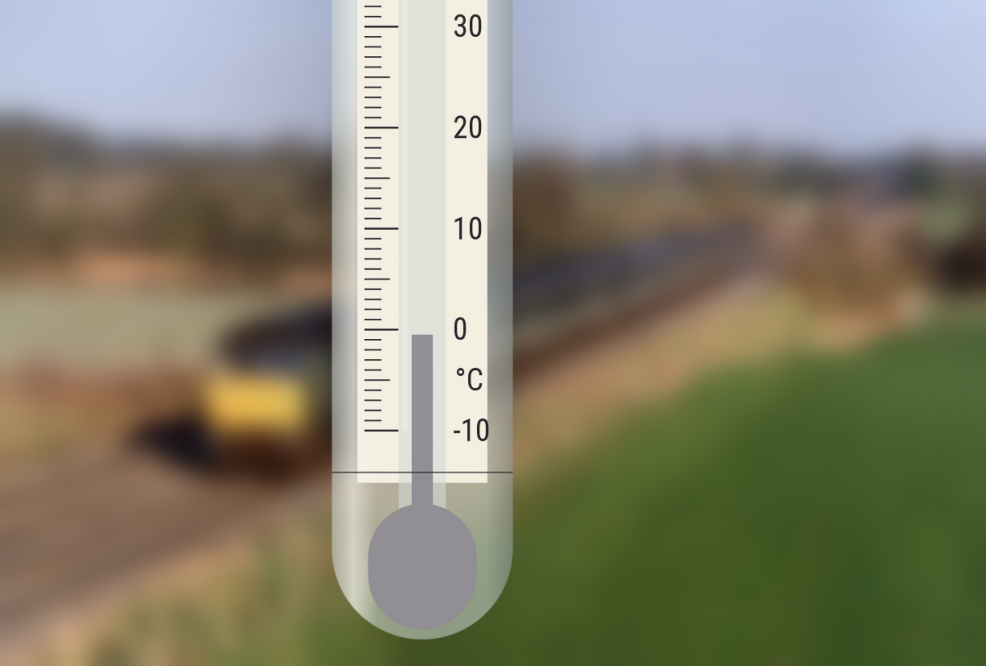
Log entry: -0.5 (°C)
